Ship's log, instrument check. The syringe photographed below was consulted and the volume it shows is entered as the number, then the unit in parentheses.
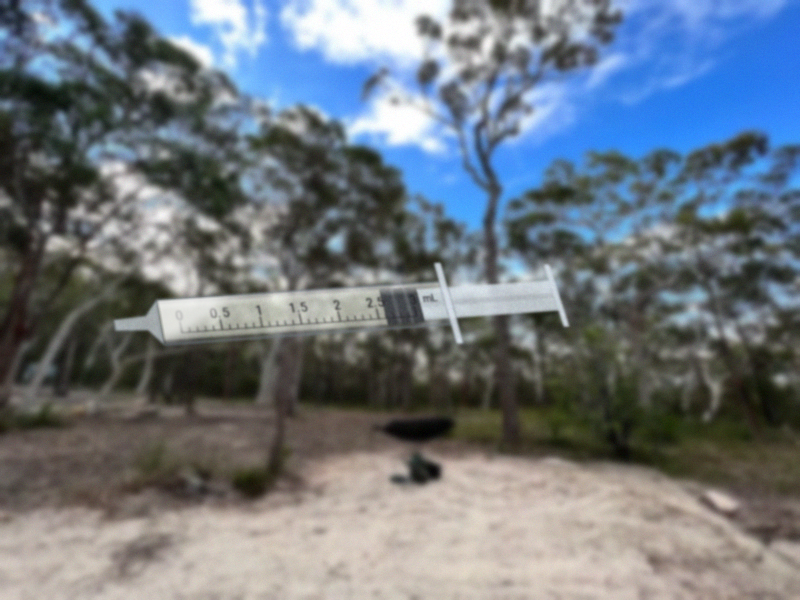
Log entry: 2.6 (mL)
